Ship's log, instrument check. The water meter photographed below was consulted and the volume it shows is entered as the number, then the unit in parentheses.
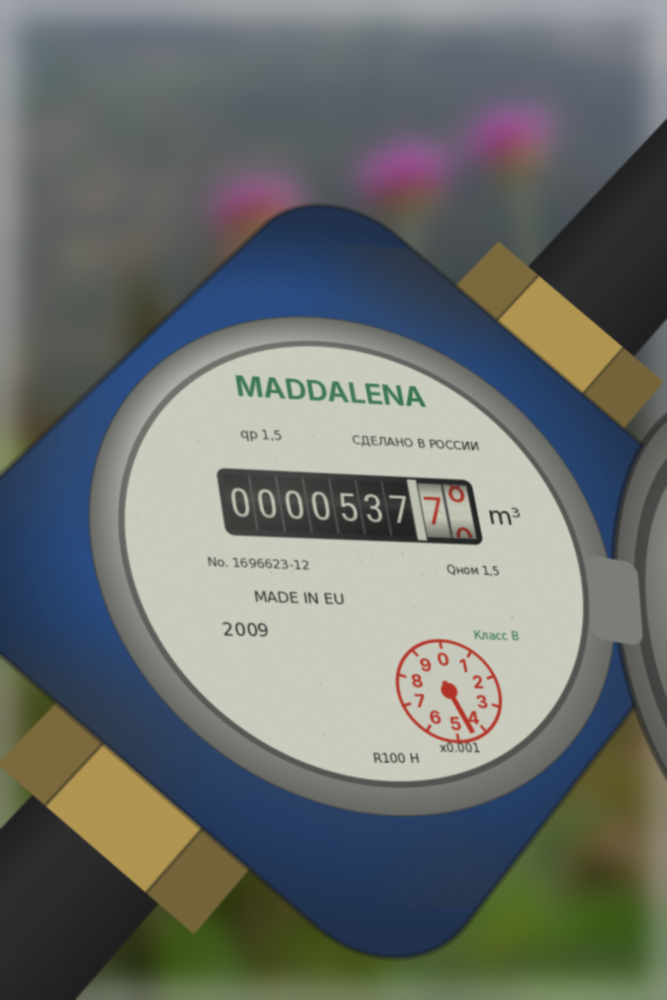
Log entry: 537.784 (m³)
